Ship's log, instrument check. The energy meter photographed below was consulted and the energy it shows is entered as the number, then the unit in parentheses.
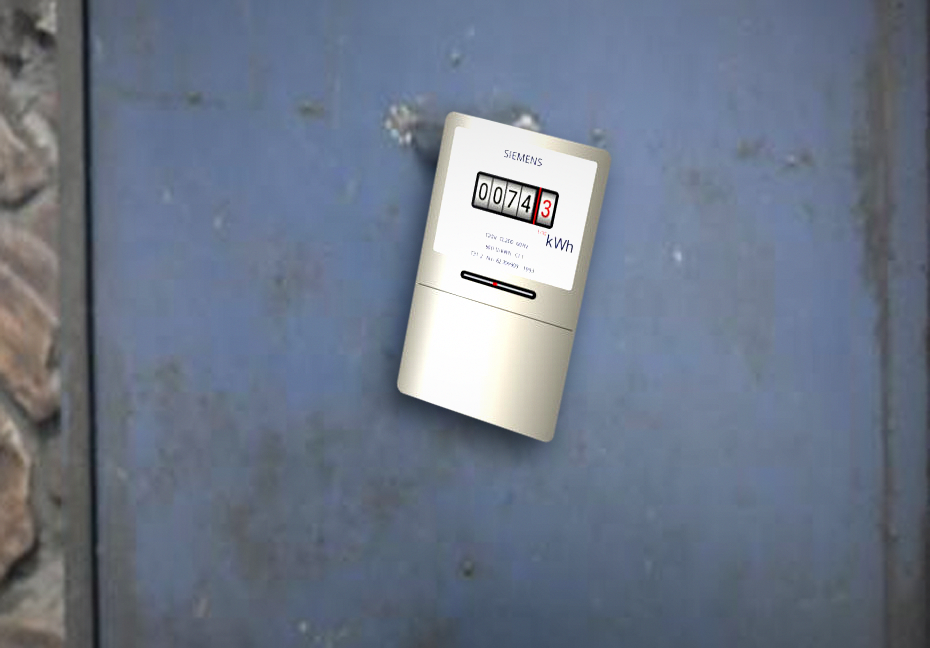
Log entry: 74.3 (kWh)
